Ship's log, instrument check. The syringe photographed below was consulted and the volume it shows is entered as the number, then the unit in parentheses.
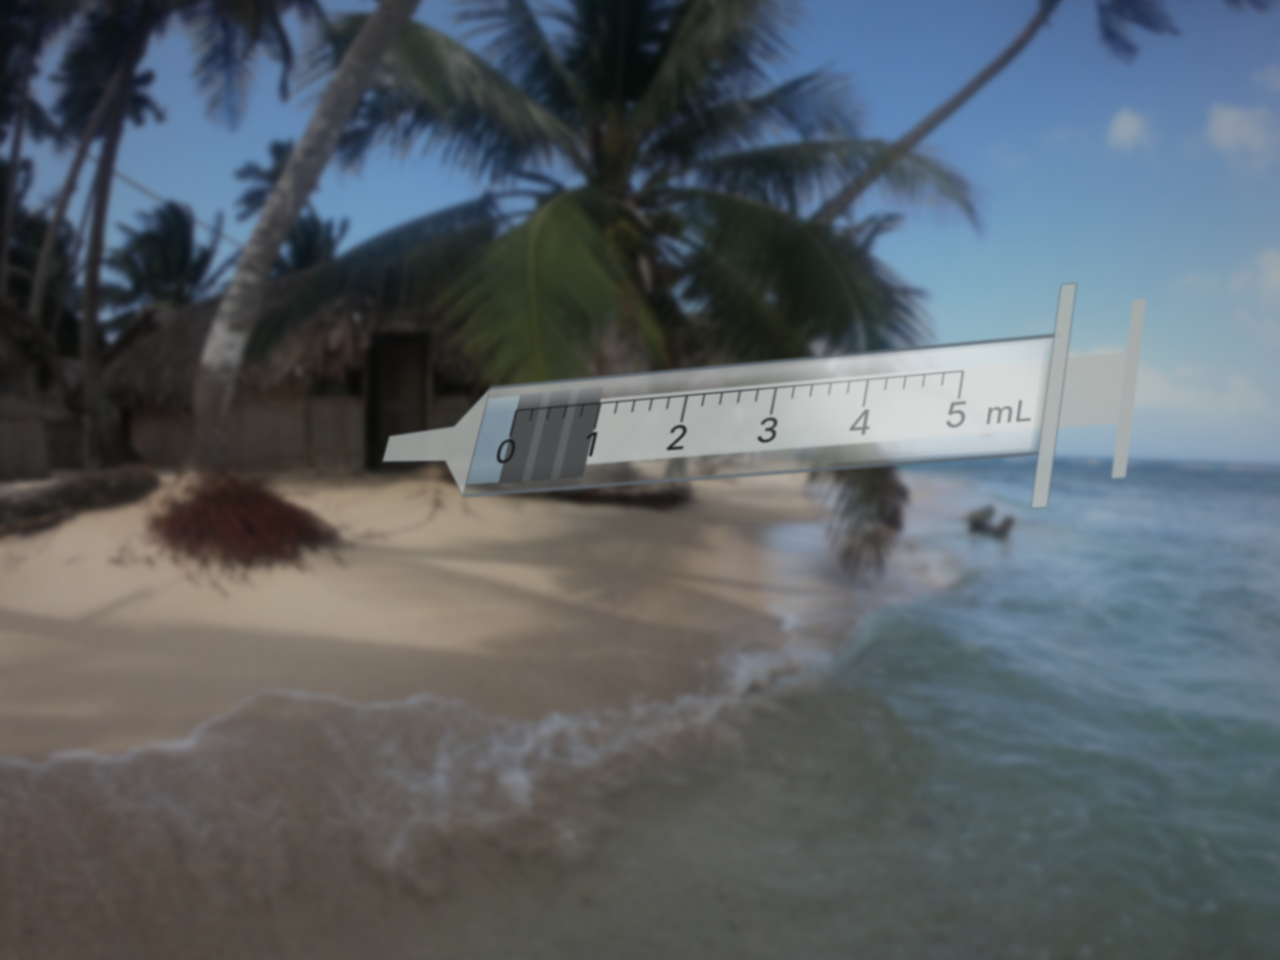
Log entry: 0 (mL)
